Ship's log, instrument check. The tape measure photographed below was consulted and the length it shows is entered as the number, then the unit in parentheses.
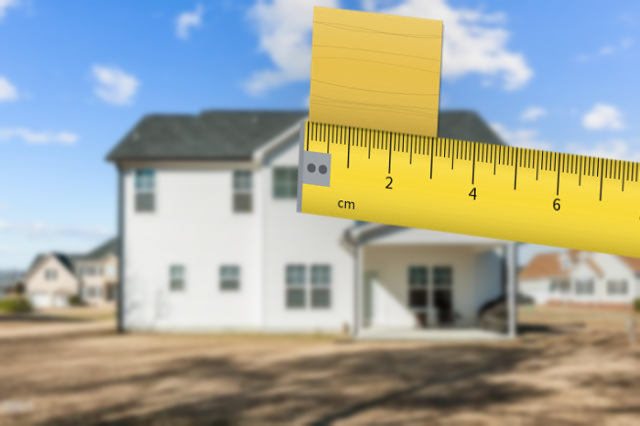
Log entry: 3.1 (cm)
